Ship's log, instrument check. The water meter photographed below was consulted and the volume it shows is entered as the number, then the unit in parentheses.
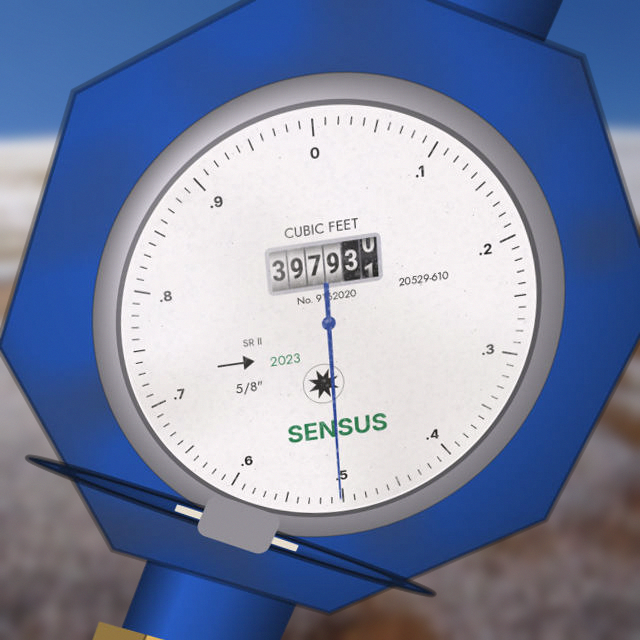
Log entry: 397930.50 (ft³)
